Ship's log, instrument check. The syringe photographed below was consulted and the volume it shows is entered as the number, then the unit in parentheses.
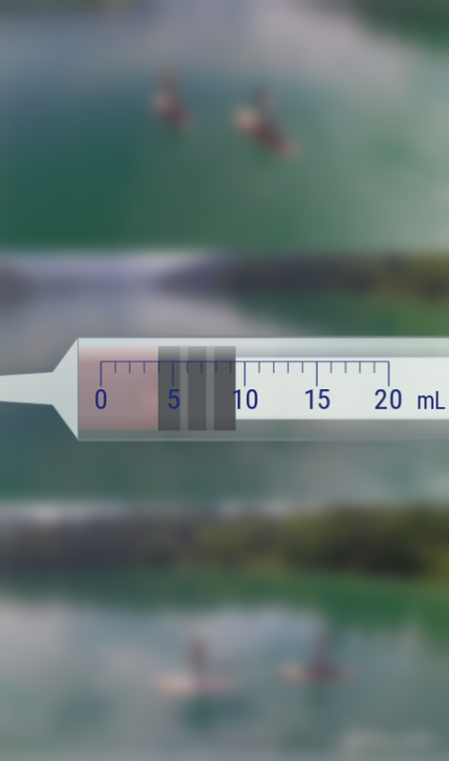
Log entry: 4 (mL)
